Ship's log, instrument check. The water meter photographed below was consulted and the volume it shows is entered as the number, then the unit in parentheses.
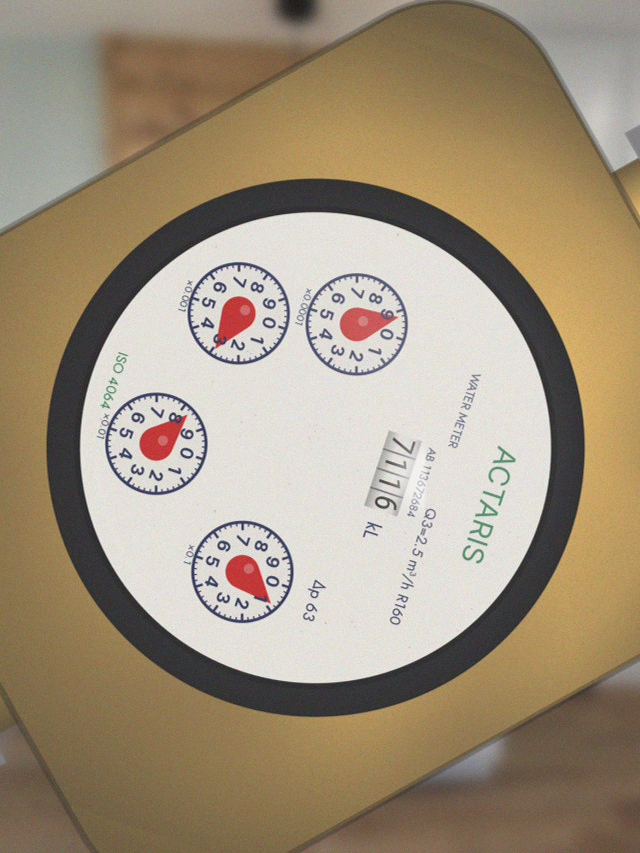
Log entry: 7116.0829 (kL)
